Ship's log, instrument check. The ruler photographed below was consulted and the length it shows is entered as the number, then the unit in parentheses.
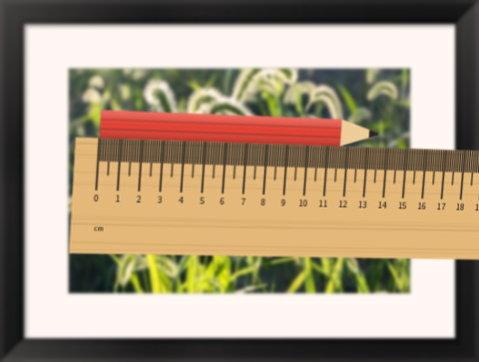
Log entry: 13.5 (cm)
